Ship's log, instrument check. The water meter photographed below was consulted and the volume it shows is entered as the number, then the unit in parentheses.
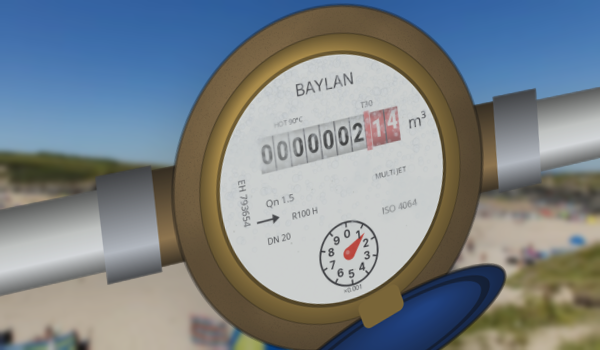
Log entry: 2.141 (m³)
